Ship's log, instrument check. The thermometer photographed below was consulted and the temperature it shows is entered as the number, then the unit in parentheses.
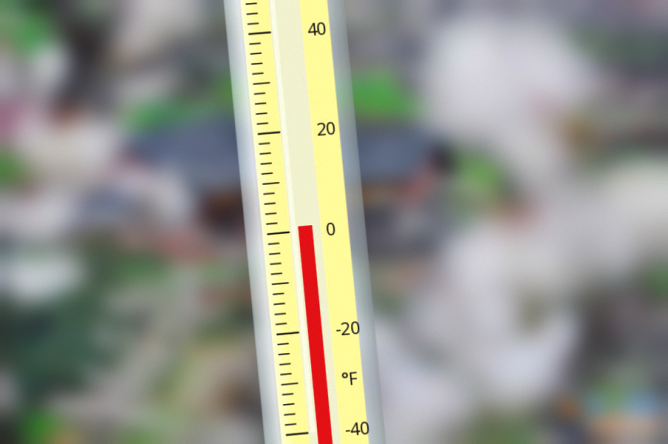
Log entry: 1 (°F)
